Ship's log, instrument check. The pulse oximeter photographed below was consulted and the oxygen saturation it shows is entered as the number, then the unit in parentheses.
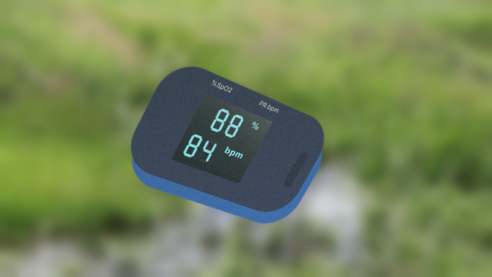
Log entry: 88 (%)
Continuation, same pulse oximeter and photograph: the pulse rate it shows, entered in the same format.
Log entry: 84 (bpm)
